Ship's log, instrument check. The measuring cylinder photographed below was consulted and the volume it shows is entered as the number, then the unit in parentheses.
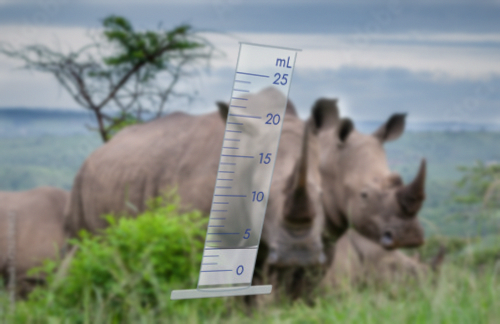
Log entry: 3 (mL)
